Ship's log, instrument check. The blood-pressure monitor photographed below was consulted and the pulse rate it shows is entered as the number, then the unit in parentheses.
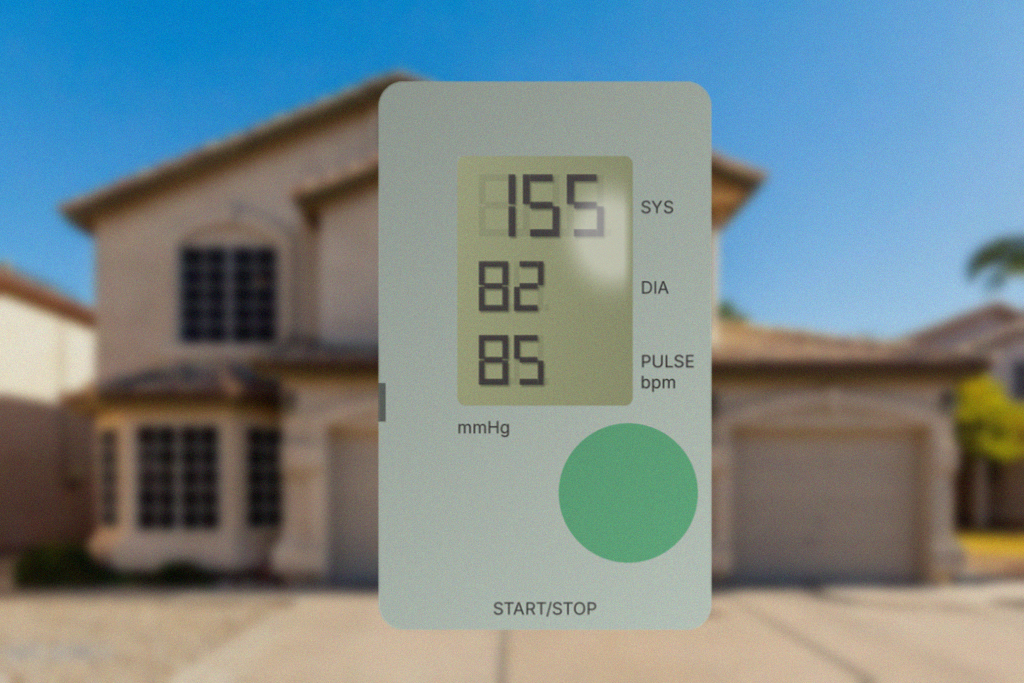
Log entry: 85 (bpm)
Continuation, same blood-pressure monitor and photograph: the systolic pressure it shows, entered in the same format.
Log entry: 155 (mmHg)
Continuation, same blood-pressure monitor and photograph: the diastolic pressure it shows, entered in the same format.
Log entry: 82 (mmHg)
